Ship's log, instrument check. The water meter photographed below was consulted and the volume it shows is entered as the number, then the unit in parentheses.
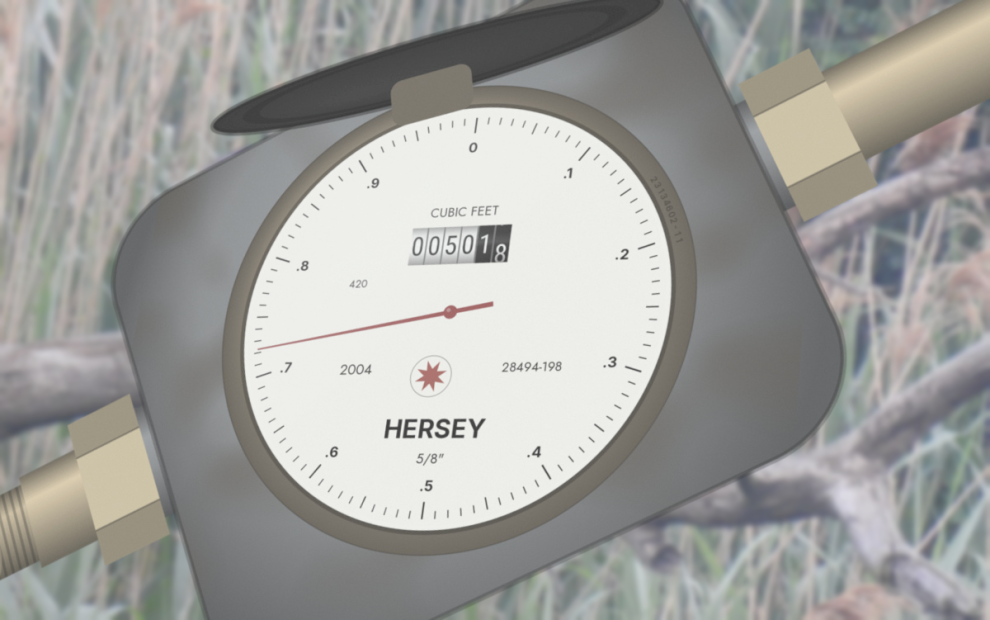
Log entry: 5017.72 (ft³)
